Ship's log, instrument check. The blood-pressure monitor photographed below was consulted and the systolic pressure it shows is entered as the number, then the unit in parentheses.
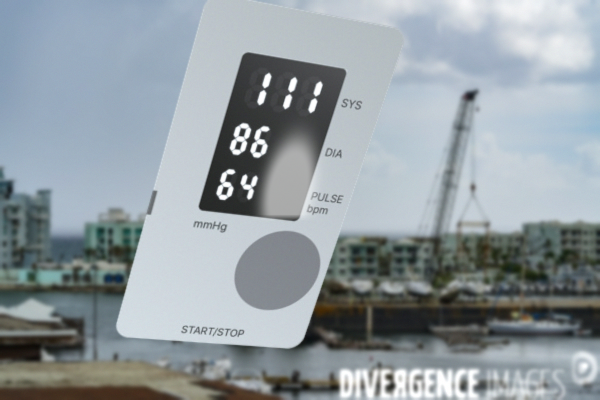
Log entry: 111 (mmHg)
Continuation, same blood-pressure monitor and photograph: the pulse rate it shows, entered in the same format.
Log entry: 64 (bpm)
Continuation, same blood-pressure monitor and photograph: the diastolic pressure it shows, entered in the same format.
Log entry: 86 (mmHg)
